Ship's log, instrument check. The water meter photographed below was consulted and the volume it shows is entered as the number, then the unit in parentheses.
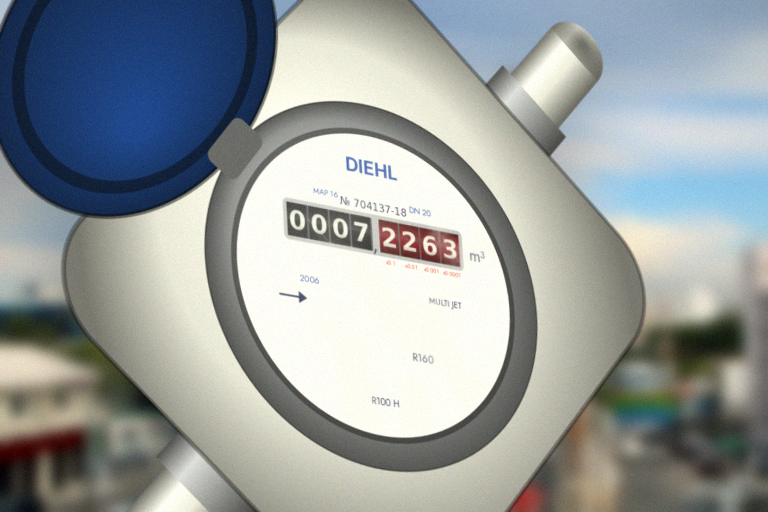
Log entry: 7.2263 (m³)
